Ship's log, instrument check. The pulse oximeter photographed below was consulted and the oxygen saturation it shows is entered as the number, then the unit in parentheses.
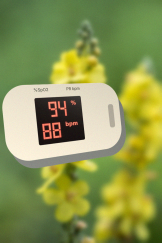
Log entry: 94 (%)
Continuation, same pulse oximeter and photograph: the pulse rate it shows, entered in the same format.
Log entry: 88 (bpm)
